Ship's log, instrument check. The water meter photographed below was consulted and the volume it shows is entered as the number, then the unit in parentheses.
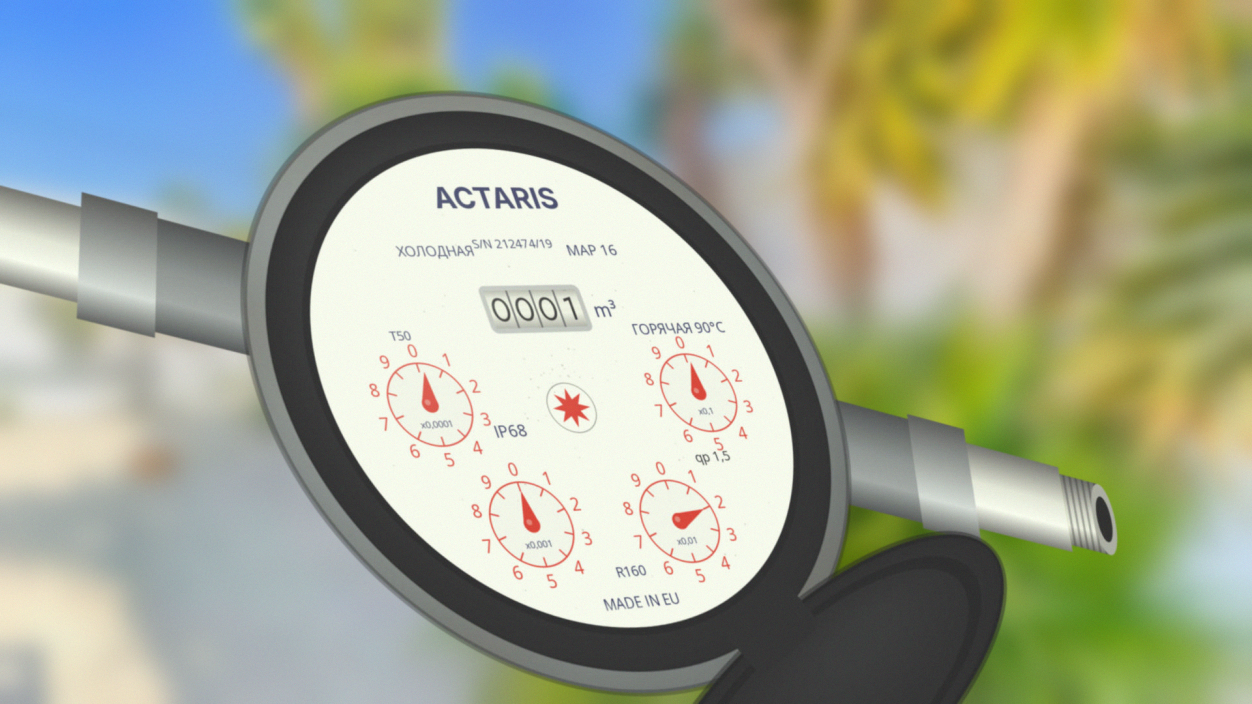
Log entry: 1.0200 (m³)
